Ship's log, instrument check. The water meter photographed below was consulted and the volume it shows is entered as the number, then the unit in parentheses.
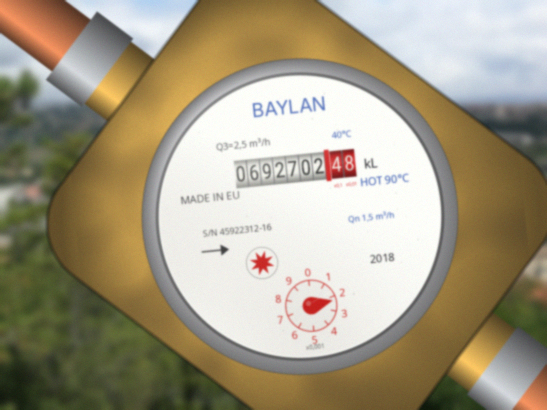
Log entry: 692702.482 (kL)
